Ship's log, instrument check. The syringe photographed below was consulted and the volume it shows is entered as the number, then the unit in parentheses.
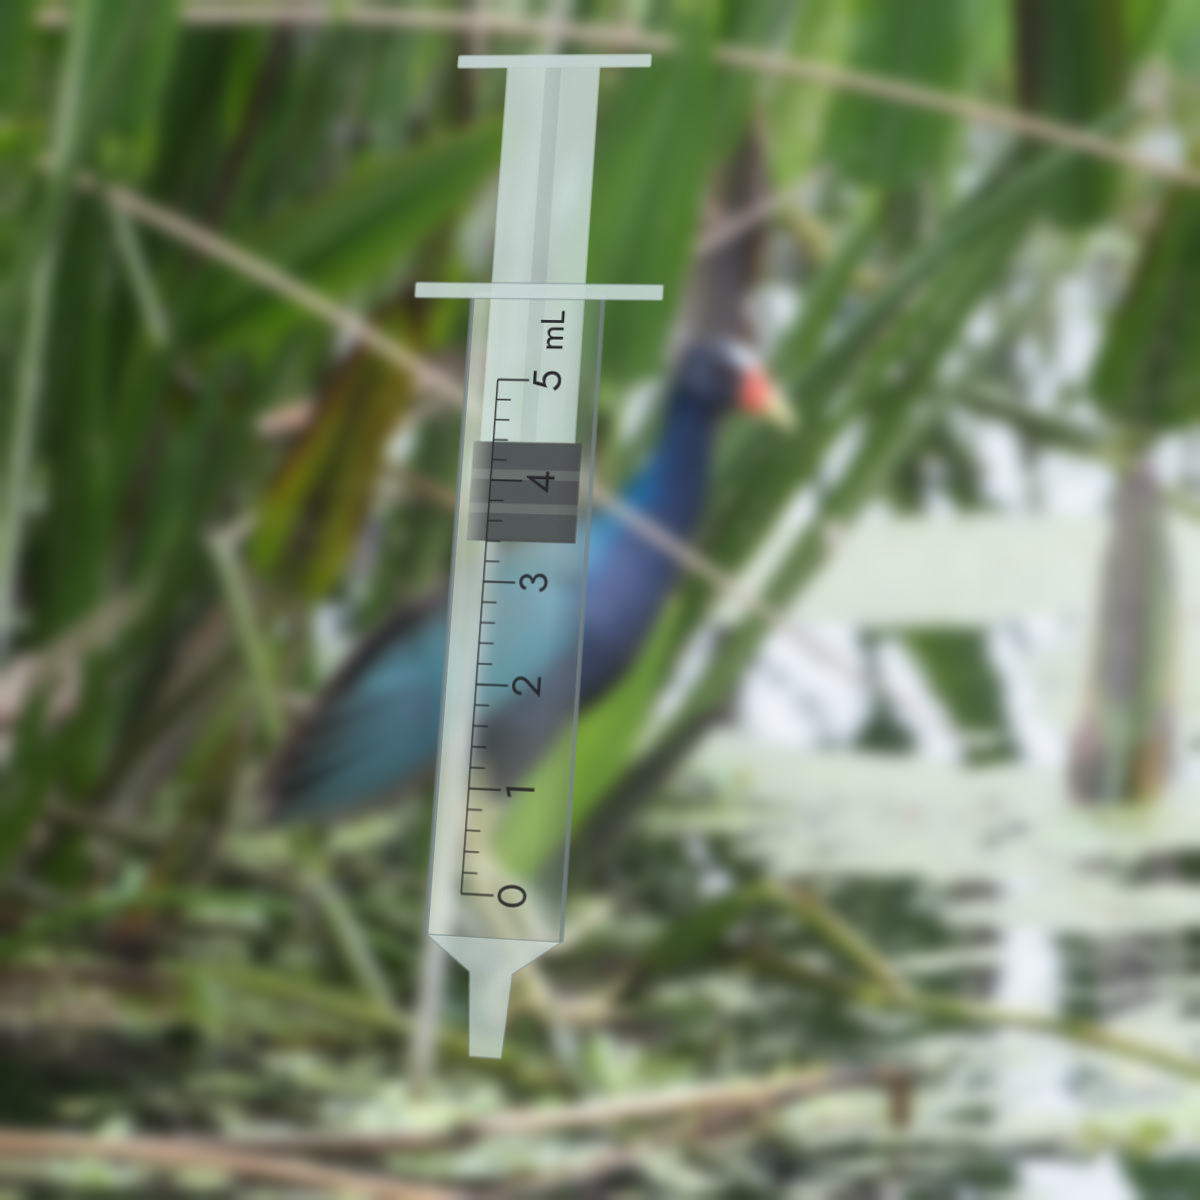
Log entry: 3.4 (mL)
